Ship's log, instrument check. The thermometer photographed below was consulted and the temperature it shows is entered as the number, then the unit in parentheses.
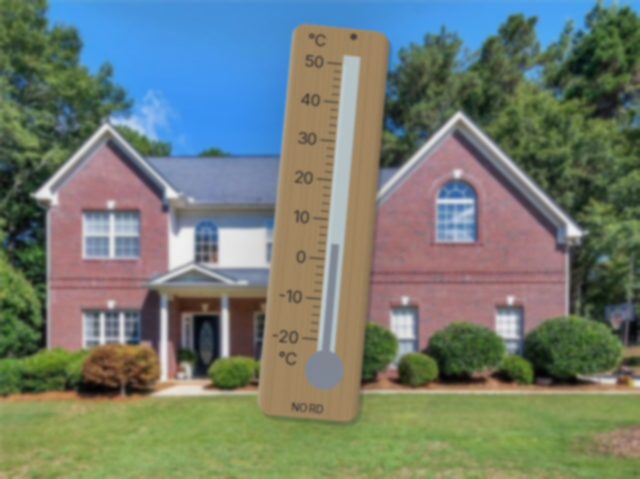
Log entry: 4 (°C)
